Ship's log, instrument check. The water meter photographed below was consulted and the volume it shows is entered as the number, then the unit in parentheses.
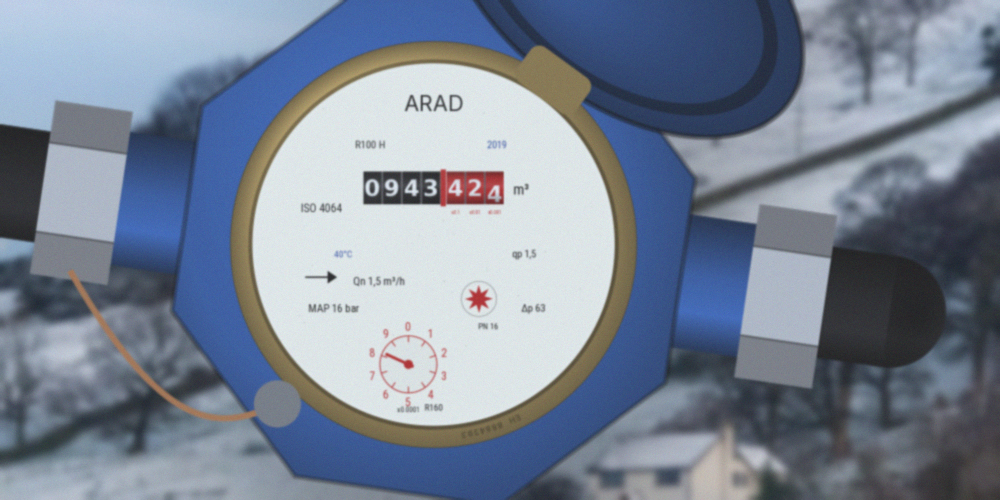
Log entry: 943.4238 (m³)
